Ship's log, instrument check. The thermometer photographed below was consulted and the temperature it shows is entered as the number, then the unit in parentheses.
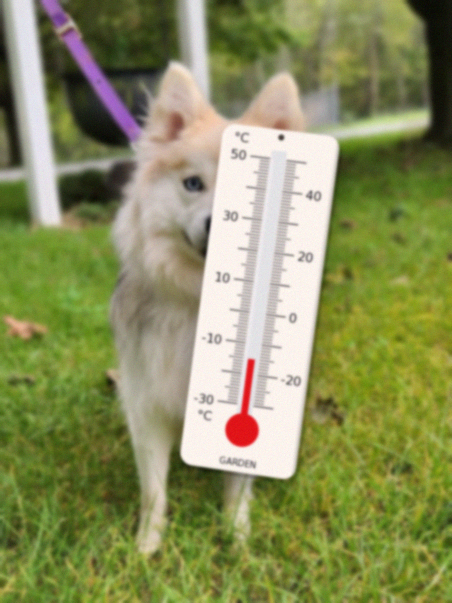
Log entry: -15 (°C)
